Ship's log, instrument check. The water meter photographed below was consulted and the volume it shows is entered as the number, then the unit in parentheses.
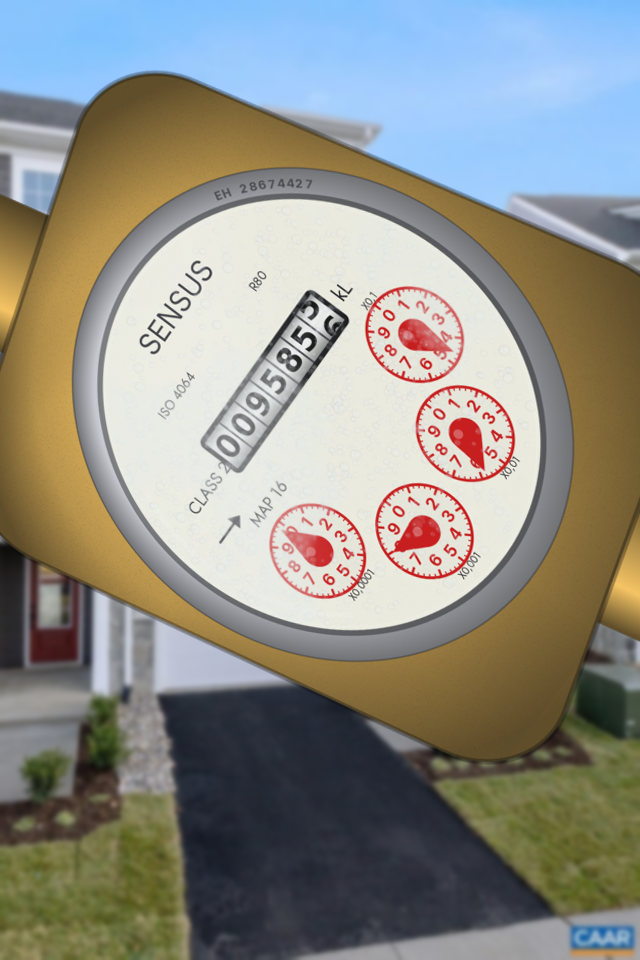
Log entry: 95855.4579 (kL)
